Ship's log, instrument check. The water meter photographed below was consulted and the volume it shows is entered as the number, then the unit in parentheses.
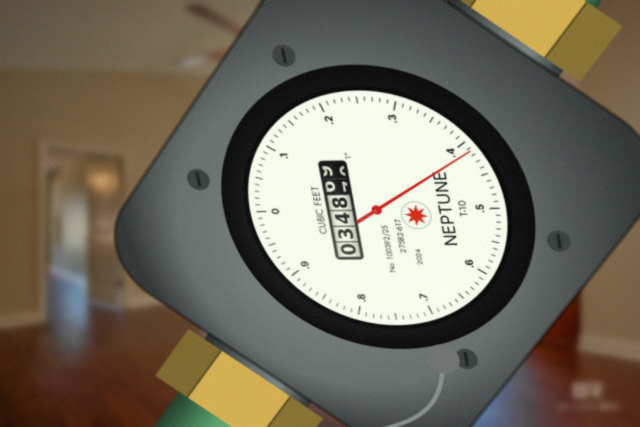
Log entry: 34869.41 (ft³)
